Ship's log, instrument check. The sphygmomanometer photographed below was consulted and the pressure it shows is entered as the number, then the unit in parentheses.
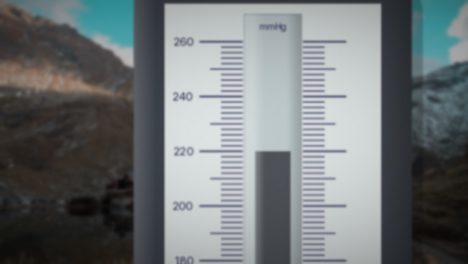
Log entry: 220 (mmHg)
